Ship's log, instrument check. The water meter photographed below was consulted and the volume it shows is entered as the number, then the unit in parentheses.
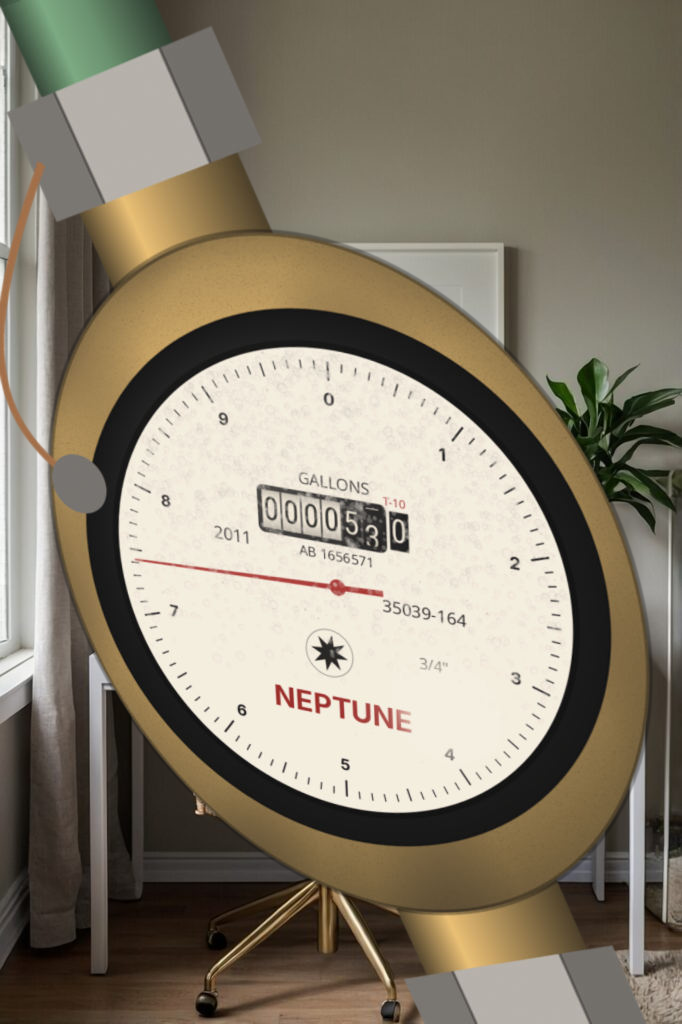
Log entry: 527.4 (gal)
